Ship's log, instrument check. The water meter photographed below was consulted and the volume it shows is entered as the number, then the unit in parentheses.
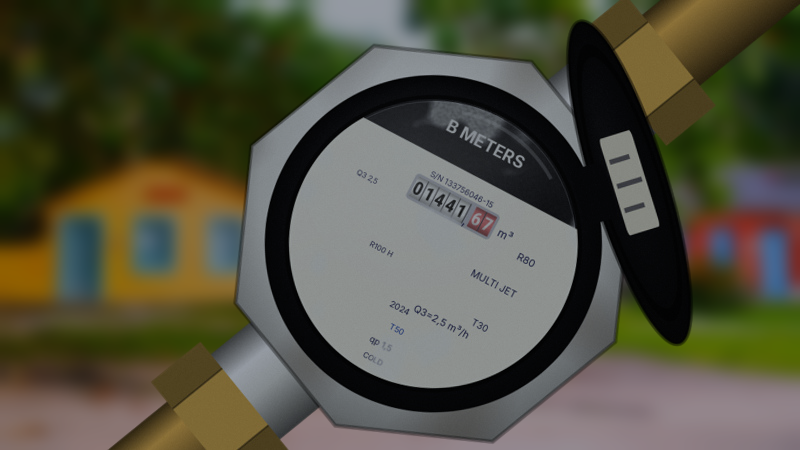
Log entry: 1441.67 (m³)
